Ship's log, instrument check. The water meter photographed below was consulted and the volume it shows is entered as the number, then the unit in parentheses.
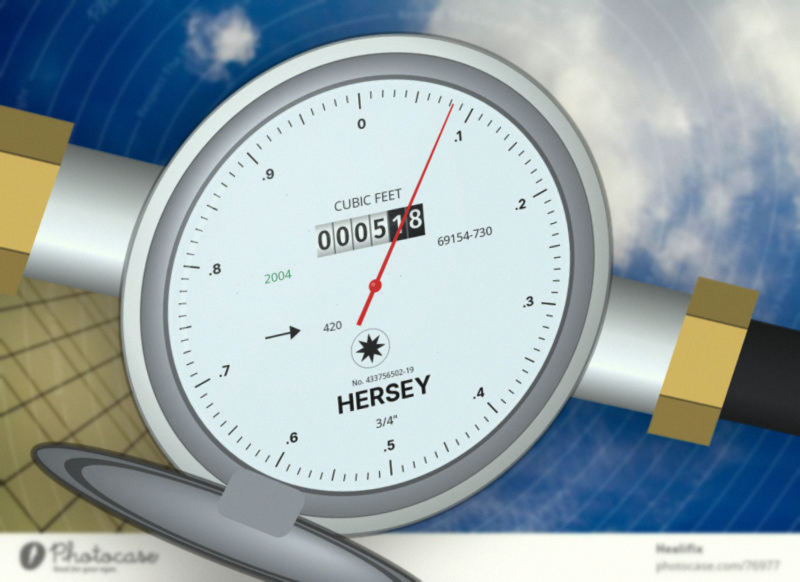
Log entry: 518.08 (ft³)
